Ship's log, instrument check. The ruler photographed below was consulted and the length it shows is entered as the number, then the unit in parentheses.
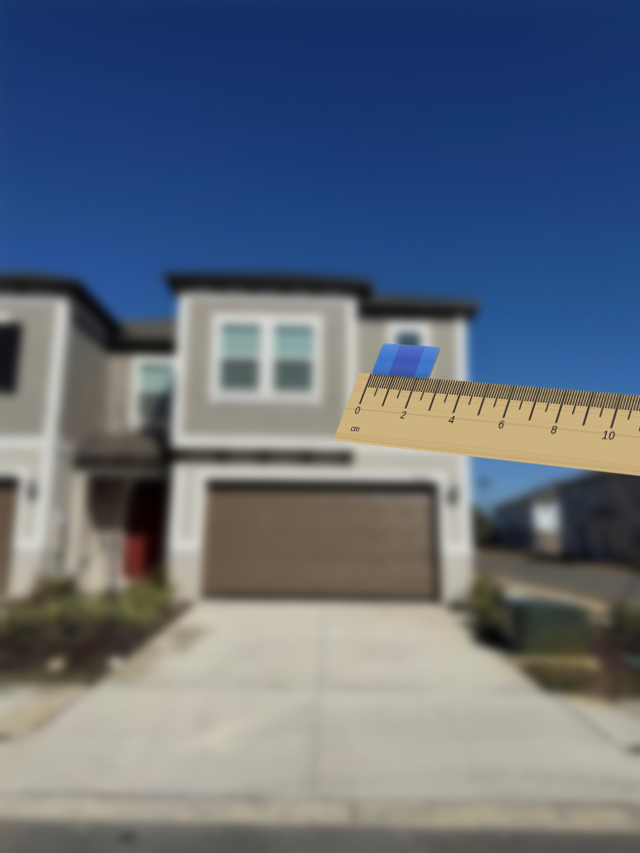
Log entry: 2.5 (cm)
